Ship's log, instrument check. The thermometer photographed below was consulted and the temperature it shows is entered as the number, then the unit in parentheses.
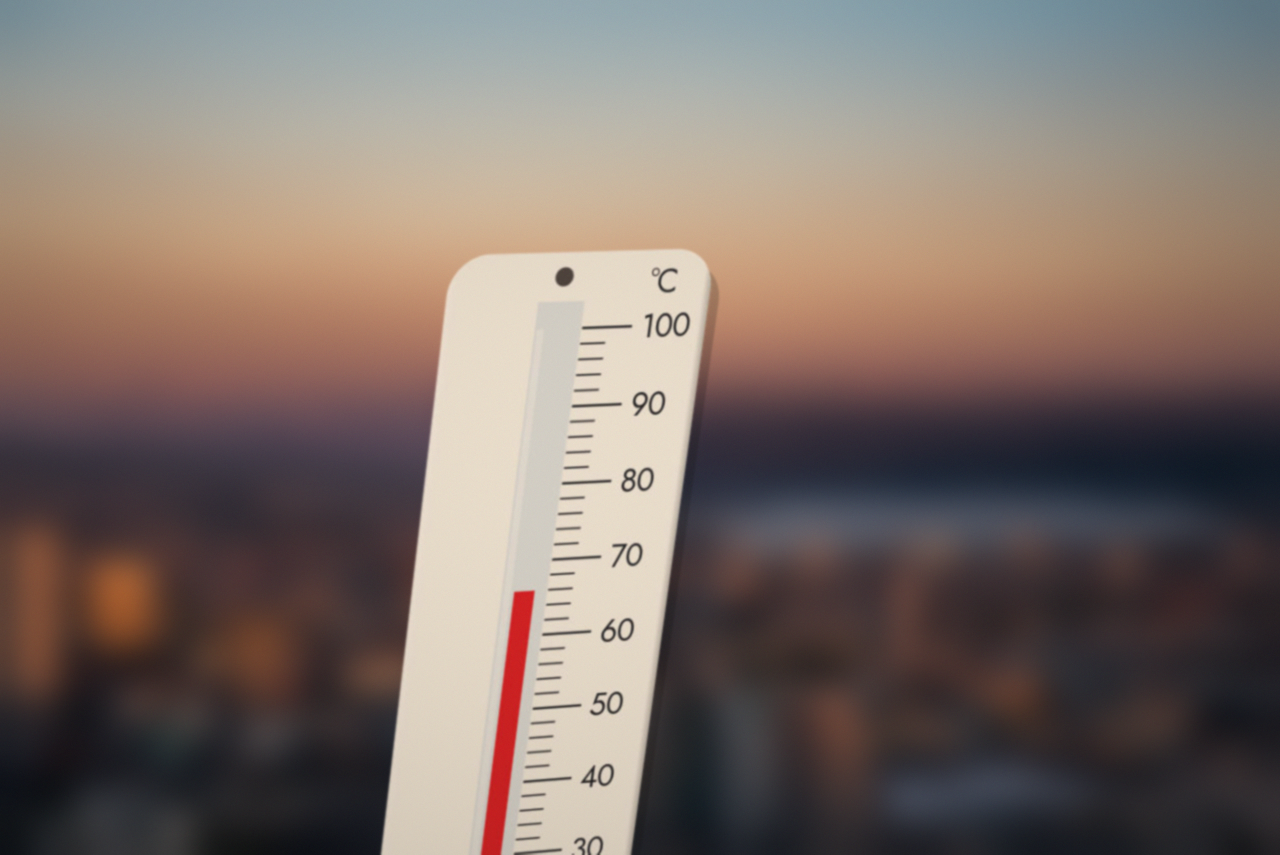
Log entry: 66 (°C)
